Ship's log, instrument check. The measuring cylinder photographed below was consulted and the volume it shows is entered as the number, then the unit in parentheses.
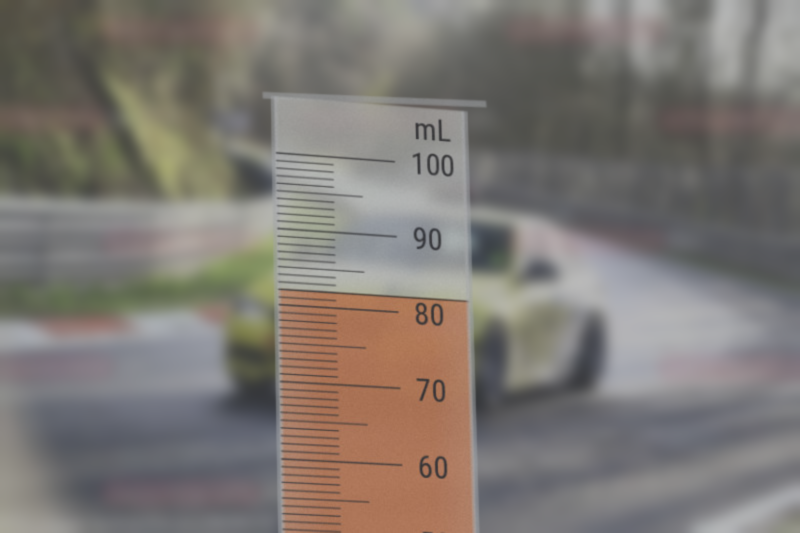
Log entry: 82 (mL)
